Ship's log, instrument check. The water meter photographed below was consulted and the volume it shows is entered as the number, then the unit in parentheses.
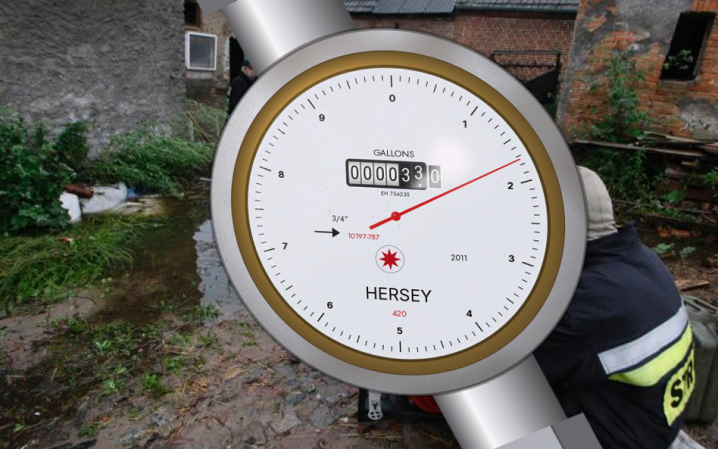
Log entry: 331.7 (gal)
